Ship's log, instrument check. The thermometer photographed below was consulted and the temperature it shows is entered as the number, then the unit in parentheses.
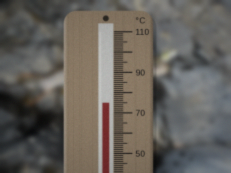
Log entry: 75 (°C)
